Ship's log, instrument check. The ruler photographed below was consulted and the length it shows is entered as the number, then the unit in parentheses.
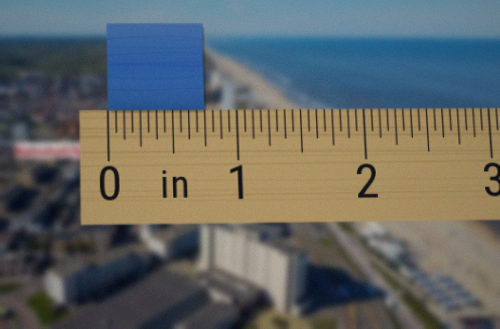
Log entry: 0.75 (in)
